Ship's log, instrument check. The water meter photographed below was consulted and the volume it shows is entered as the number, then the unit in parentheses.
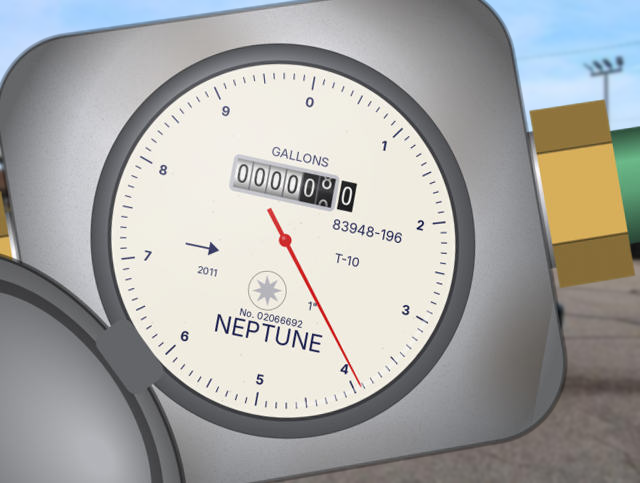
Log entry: 83.9 (gal)
